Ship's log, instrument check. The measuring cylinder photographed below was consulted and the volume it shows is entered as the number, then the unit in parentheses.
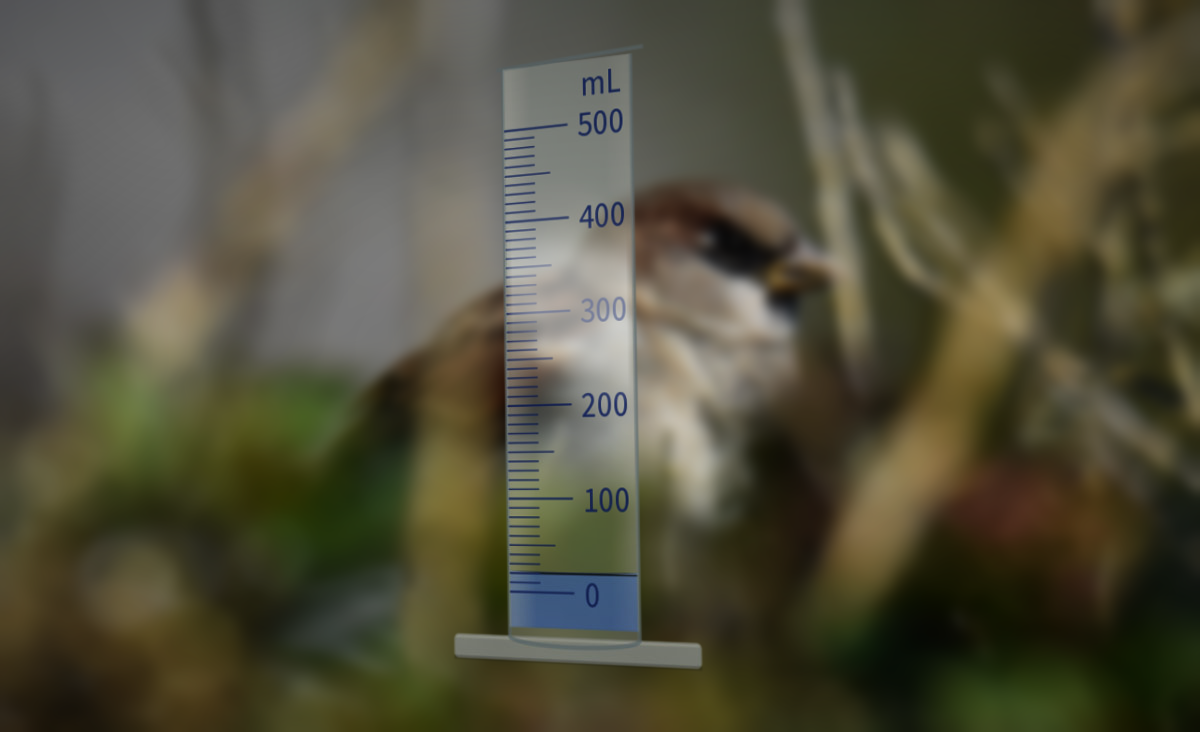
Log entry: 20 (mL)
